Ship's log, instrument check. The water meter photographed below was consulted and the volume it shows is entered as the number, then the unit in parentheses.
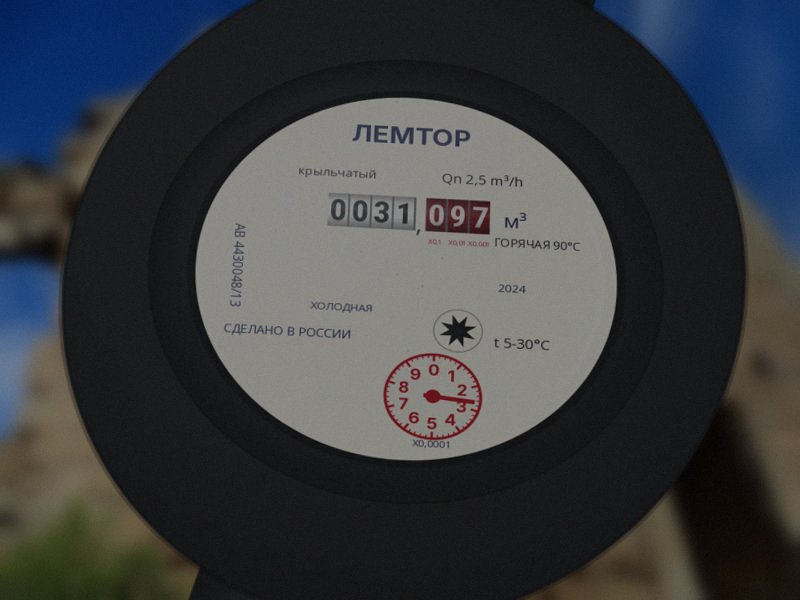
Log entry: 31.0972 (m³)
